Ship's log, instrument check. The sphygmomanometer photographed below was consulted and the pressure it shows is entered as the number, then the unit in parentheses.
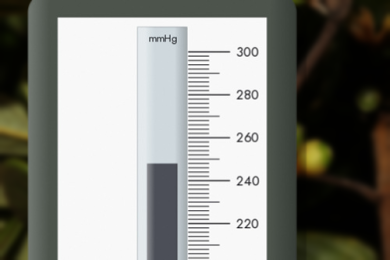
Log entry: 248 (mmHg)
